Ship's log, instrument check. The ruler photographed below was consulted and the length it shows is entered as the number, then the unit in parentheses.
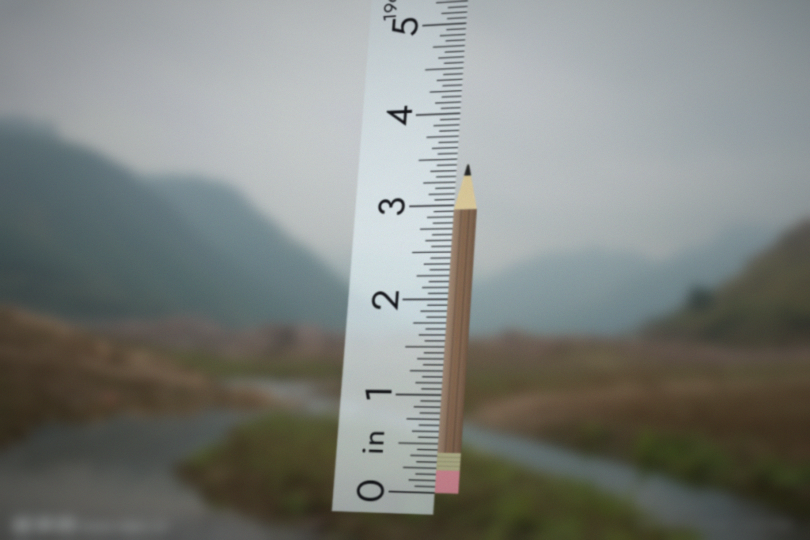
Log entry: 3.4375 (in)
